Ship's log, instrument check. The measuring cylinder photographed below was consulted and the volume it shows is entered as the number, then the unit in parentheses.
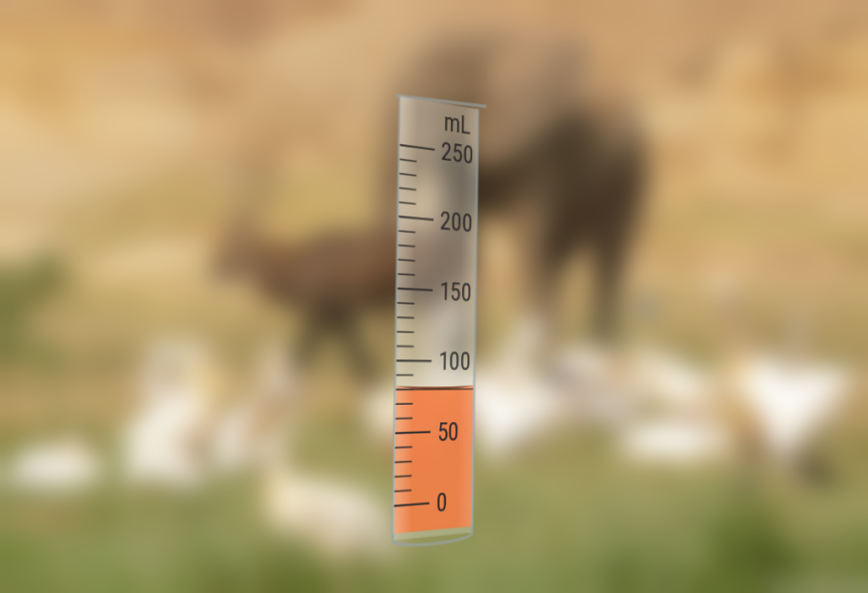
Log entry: 80 (mL)
